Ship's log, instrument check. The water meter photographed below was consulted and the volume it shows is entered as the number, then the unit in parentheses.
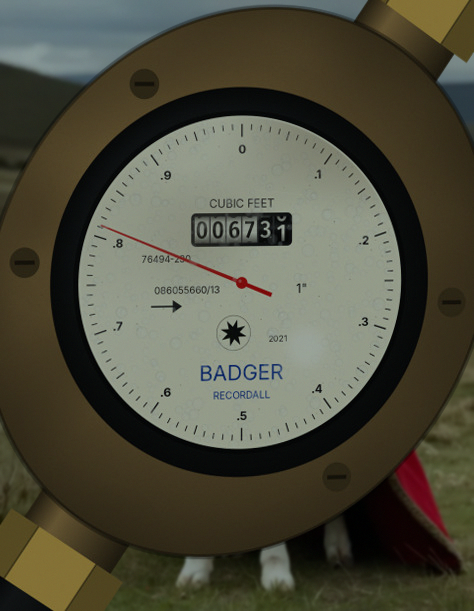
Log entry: 6730.81 (ft³)
